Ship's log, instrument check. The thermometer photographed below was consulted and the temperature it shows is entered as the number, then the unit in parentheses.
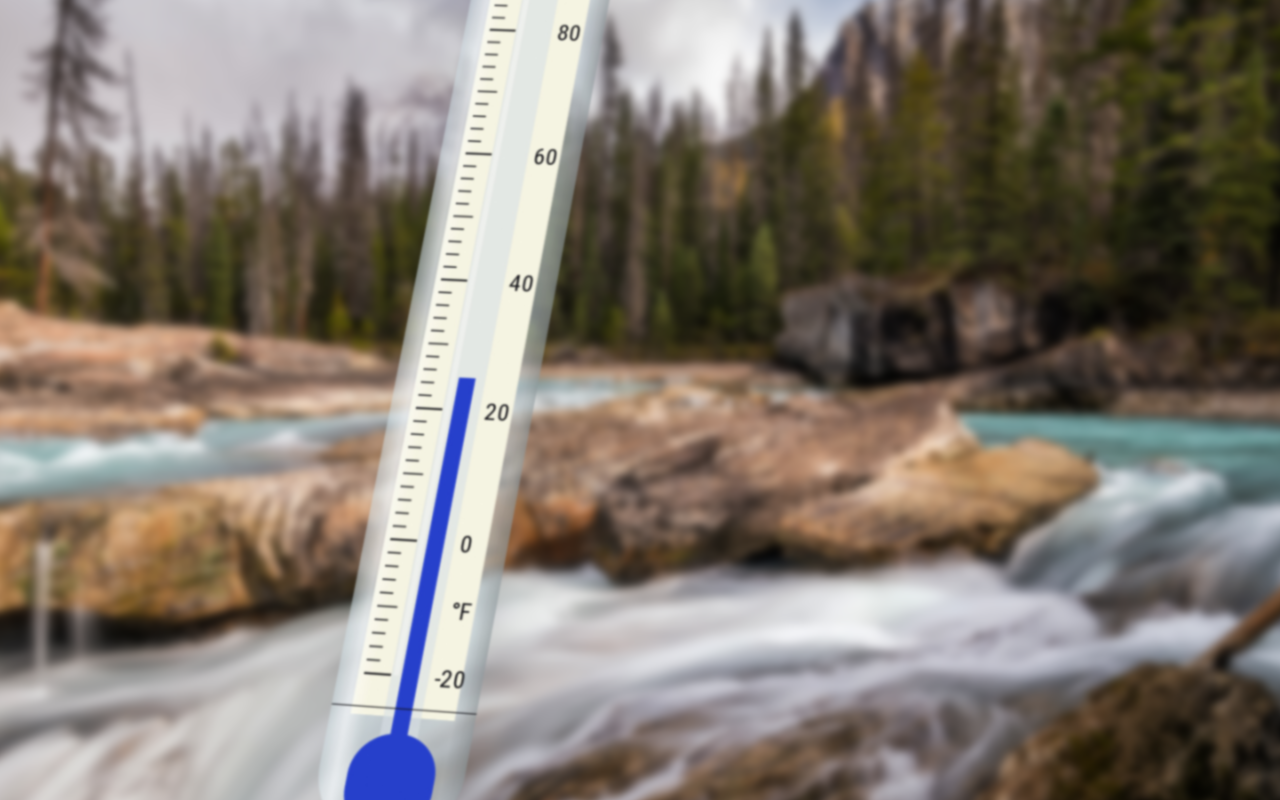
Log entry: 25 (°F)
